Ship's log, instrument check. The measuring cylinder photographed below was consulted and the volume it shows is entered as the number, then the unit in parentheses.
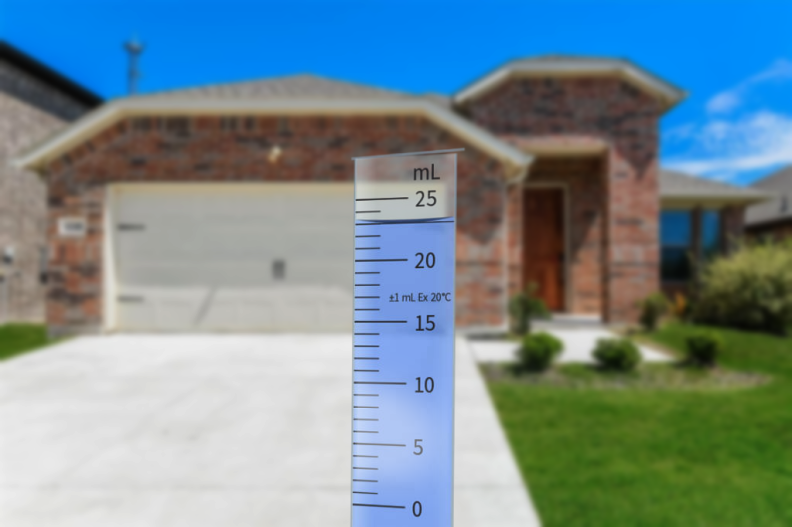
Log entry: 23 (mL)
